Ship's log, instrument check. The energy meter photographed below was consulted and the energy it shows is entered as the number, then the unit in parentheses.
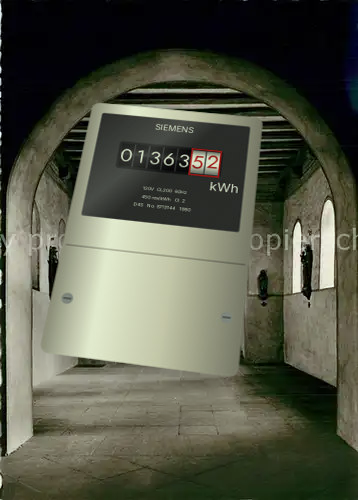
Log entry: 1363.52 (kWh)
